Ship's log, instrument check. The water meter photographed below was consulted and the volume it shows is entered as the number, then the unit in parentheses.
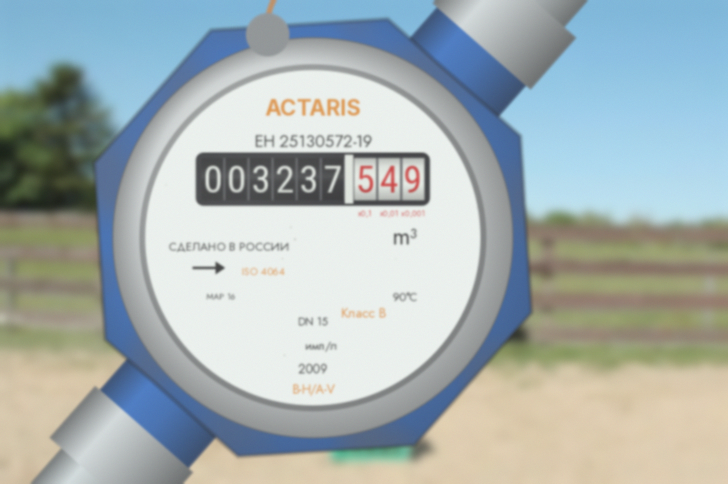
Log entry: 3237.549 (m³)
